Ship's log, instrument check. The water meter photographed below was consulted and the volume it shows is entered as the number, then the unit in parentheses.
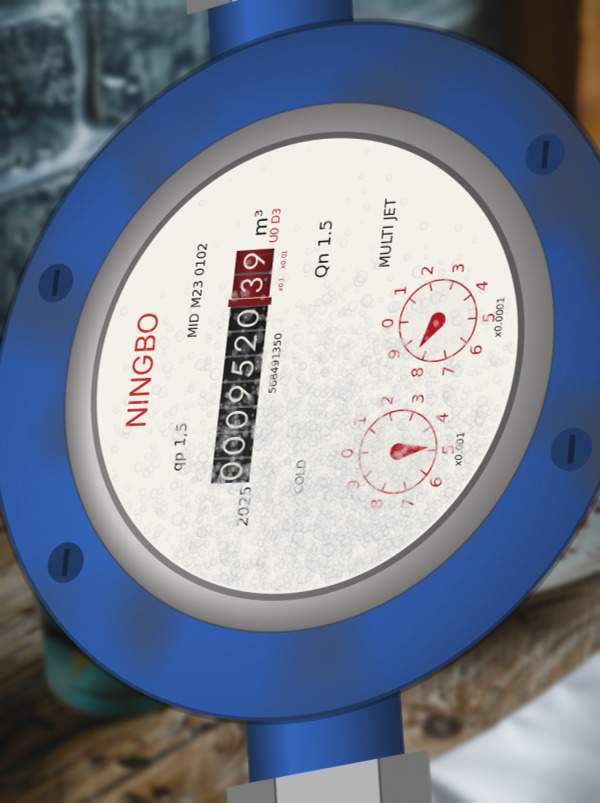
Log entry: 9520.3948 (m³)
